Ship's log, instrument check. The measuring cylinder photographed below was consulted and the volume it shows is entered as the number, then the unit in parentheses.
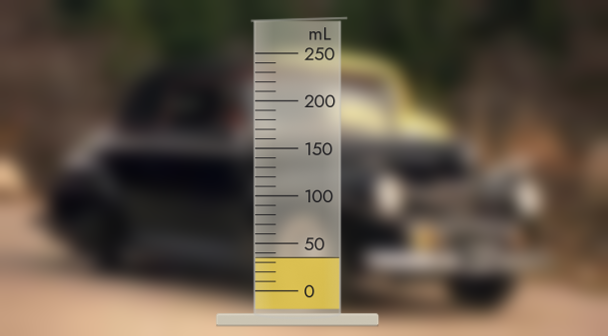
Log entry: 35 (mL)
